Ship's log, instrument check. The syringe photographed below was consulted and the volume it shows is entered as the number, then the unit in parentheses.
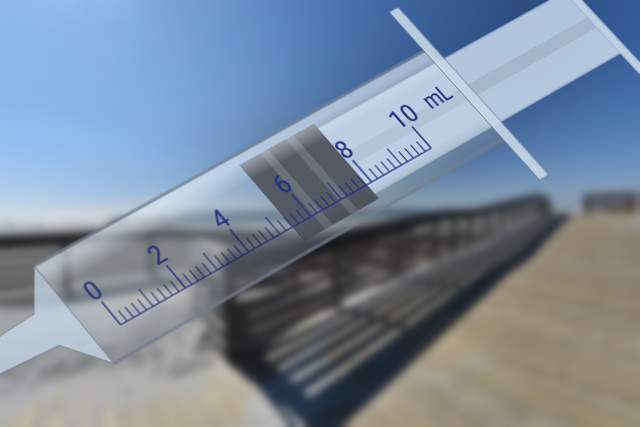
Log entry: 5.4 (mL)
